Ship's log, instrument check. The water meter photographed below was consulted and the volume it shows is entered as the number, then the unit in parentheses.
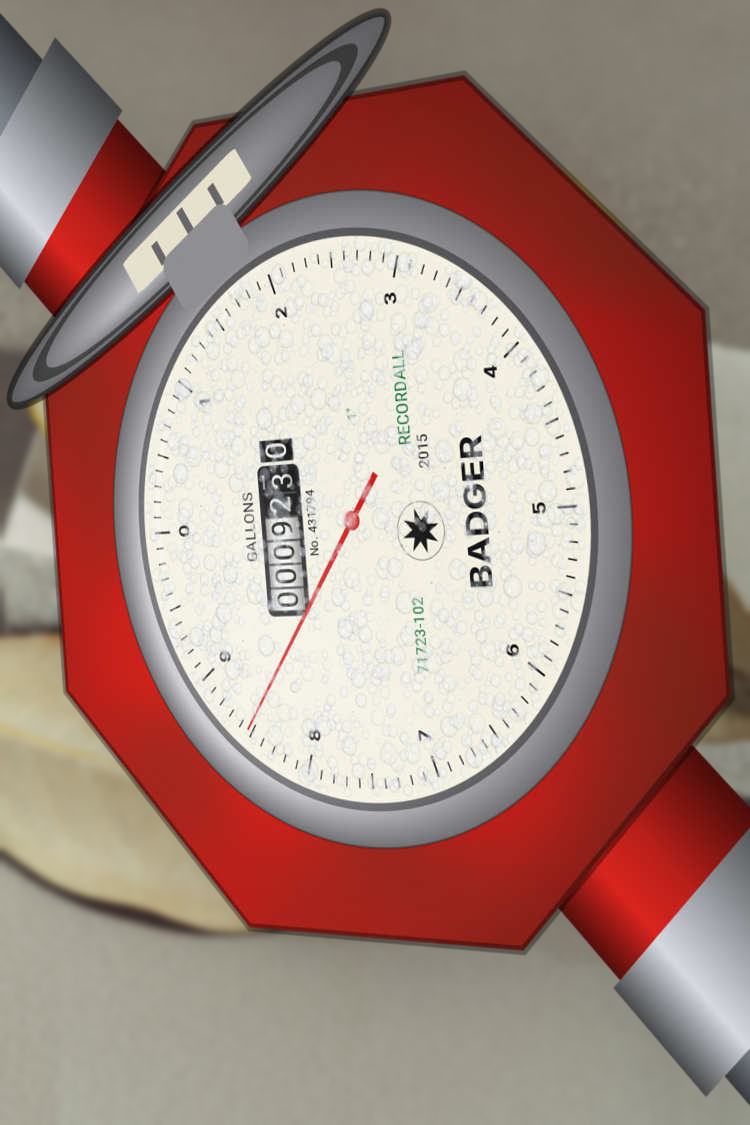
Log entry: 9228.5 (gal)
